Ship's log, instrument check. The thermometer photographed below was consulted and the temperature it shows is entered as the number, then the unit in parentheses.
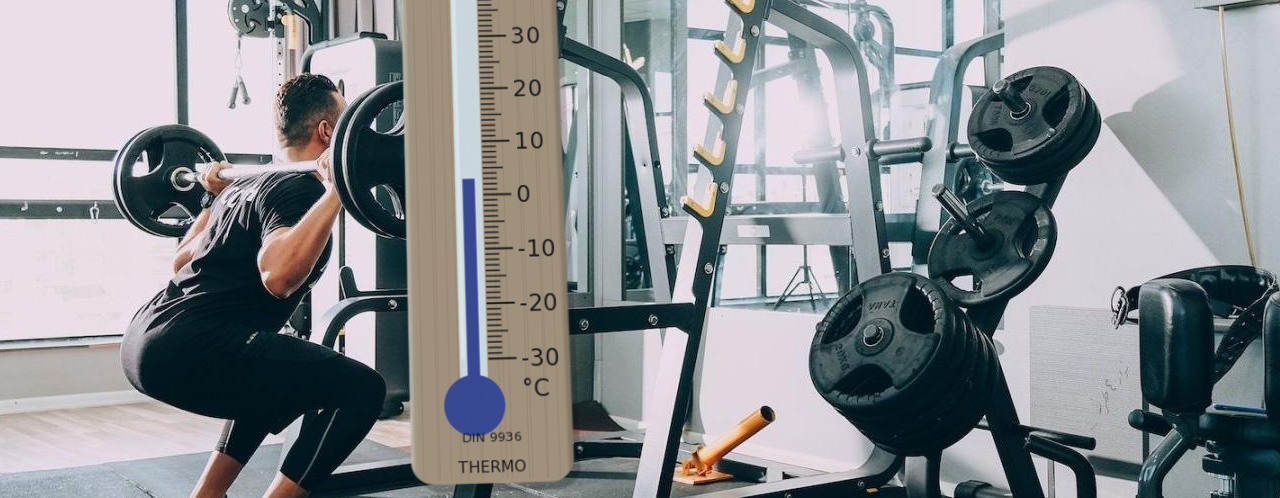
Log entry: 3 (°C)
